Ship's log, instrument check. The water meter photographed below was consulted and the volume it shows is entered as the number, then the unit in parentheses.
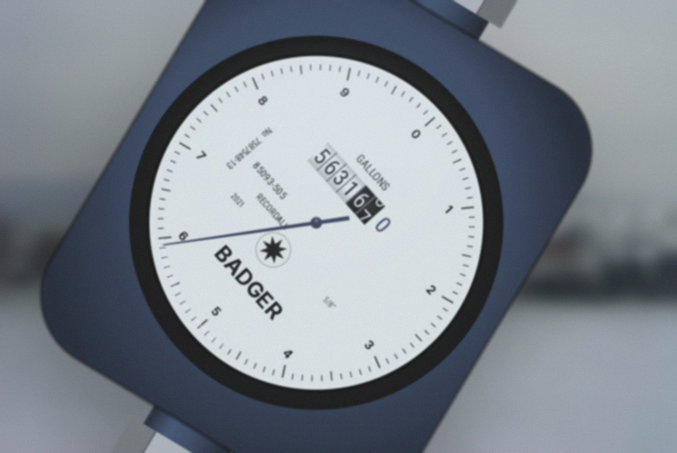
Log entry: 5631665.9 (gal)
